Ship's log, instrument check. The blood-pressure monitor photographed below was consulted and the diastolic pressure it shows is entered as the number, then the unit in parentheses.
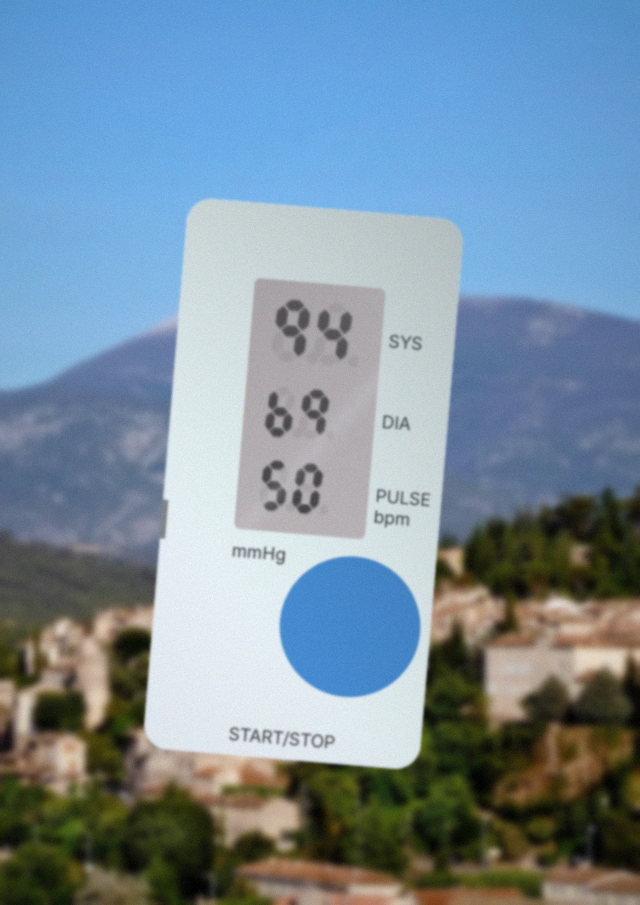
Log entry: 69 (mmHg)
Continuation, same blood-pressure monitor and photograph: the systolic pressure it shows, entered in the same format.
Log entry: 94 (mmHg)
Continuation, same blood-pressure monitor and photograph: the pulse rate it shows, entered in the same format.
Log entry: 50 (bpm)
